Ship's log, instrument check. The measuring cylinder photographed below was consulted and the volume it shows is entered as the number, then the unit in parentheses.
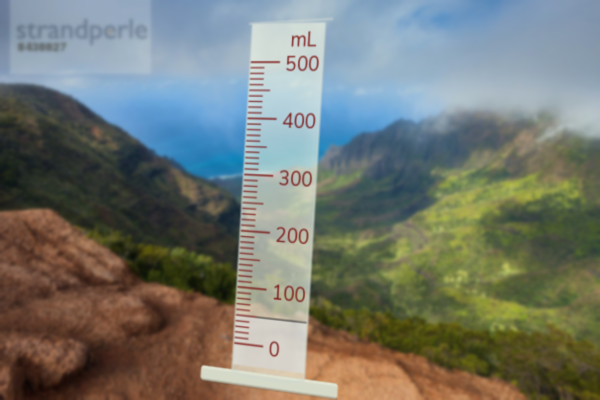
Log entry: 50 (mL)
